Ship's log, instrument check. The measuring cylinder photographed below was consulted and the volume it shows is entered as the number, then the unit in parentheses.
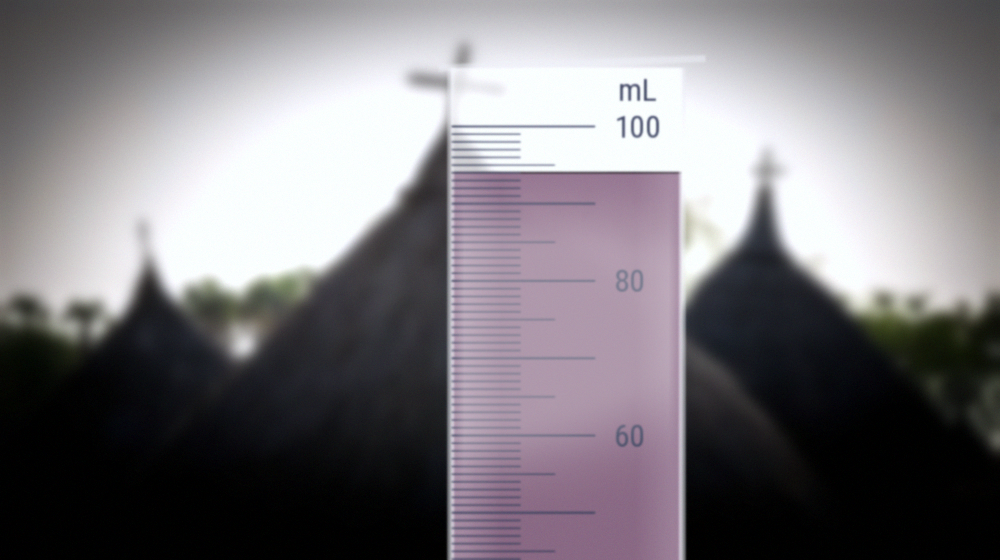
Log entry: 94 (mL)
